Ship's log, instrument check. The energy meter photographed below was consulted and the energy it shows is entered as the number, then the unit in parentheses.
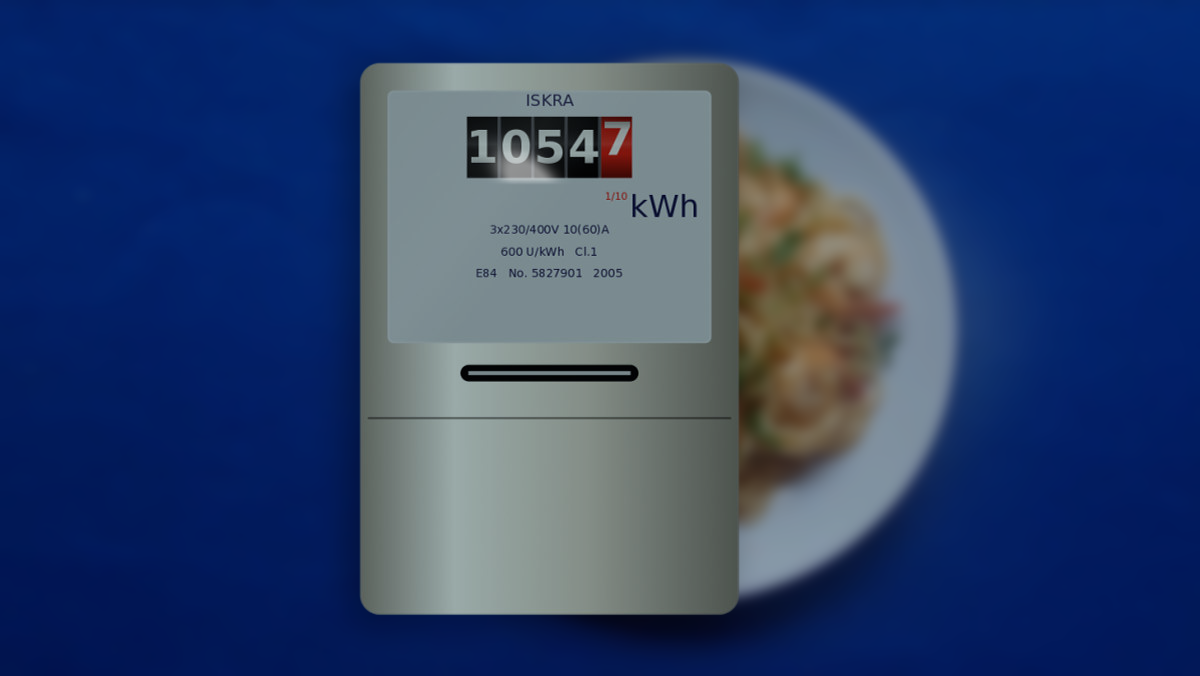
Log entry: 1054.7 (kWh)
